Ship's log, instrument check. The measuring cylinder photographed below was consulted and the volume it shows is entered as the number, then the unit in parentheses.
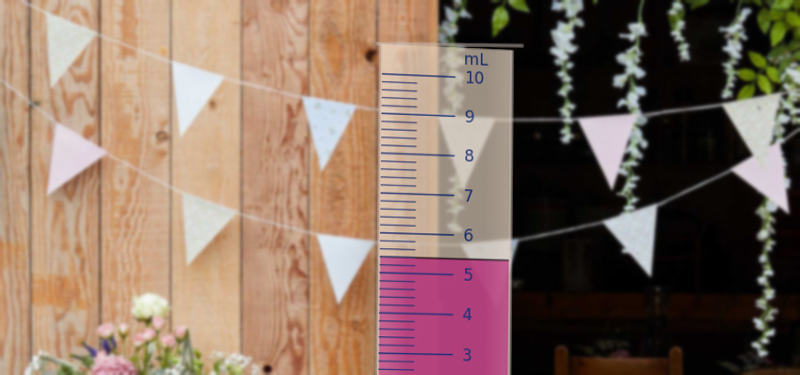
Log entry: 5.4 (mL)
